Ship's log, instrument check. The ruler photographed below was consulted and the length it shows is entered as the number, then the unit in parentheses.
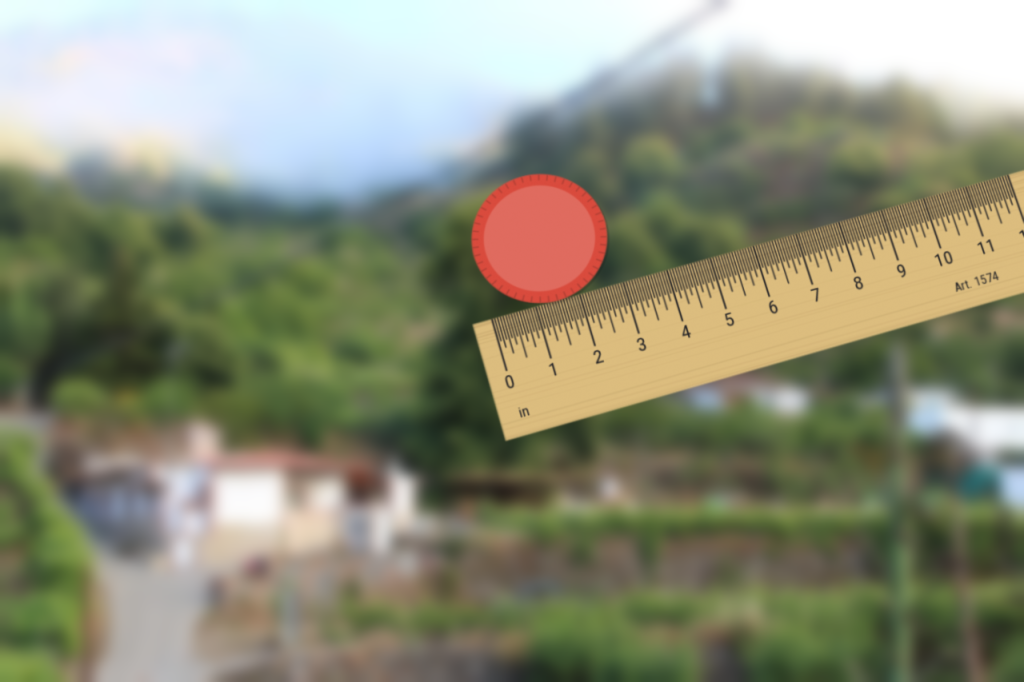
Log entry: 3 (in)
